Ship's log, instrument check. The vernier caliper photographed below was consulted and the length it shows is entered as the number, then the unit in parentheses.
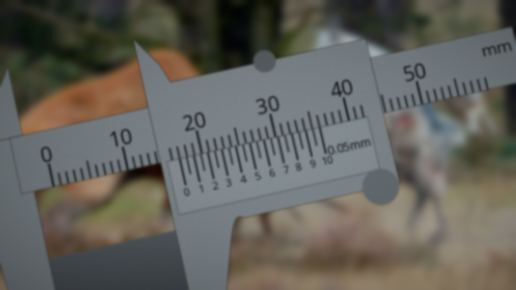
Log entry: 17.0 (mm)
